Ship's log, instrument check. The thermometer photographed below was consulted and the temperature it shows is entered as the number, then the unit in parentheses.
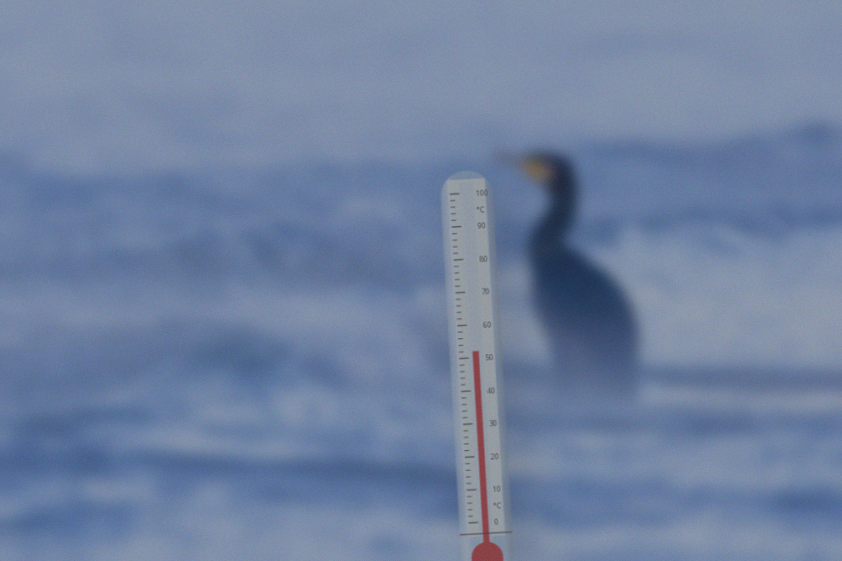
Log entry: 52 (°C)
